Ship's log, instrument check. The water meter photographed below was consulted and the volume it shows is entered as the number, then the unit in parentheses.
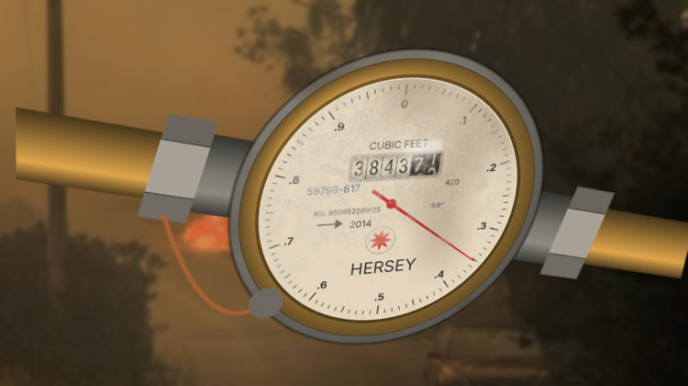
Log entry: 384371.35 (ft³)
